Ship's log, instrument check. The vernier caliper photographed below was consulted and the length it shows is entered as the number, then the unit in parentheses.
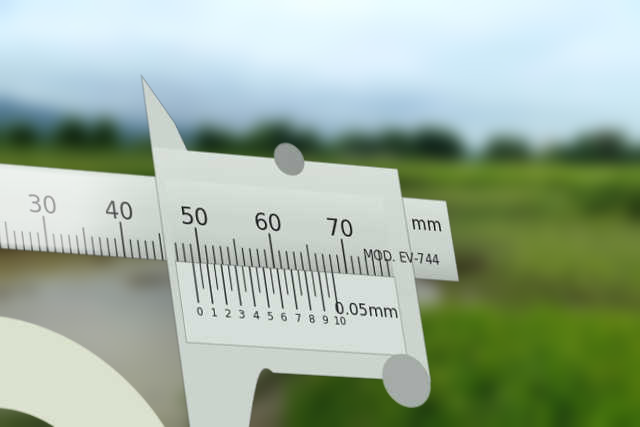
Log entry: 49.0 (mm)
